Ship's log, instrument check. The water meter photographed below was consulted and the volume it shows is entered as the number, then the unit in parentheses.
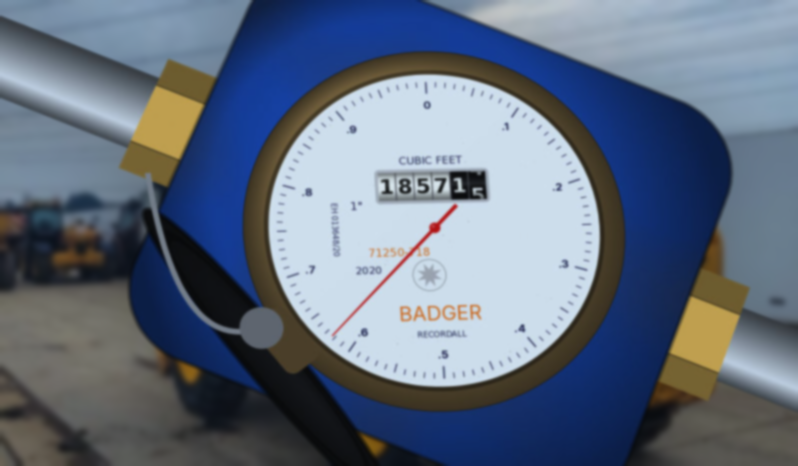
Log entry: 185714.62 (ft³)
